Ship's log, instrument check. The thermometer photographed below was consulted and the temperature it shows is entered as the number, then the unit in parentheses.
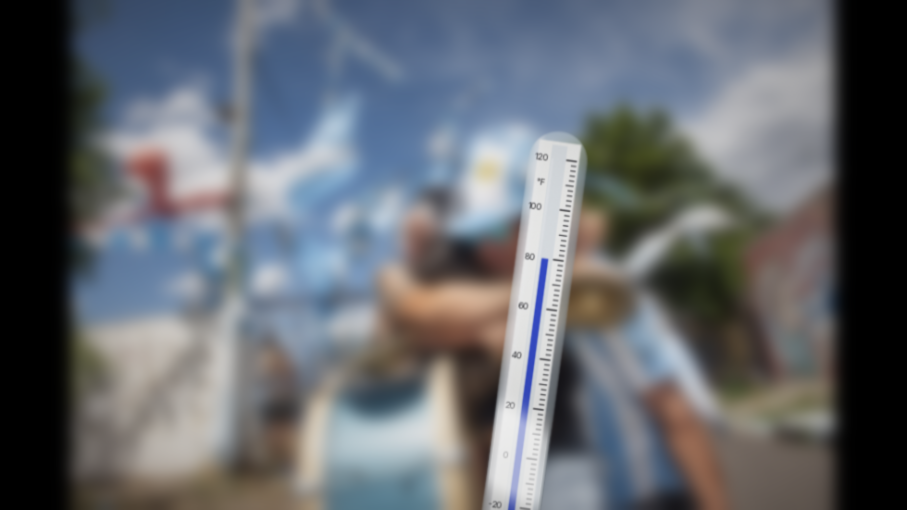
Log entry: 80 (°F)
